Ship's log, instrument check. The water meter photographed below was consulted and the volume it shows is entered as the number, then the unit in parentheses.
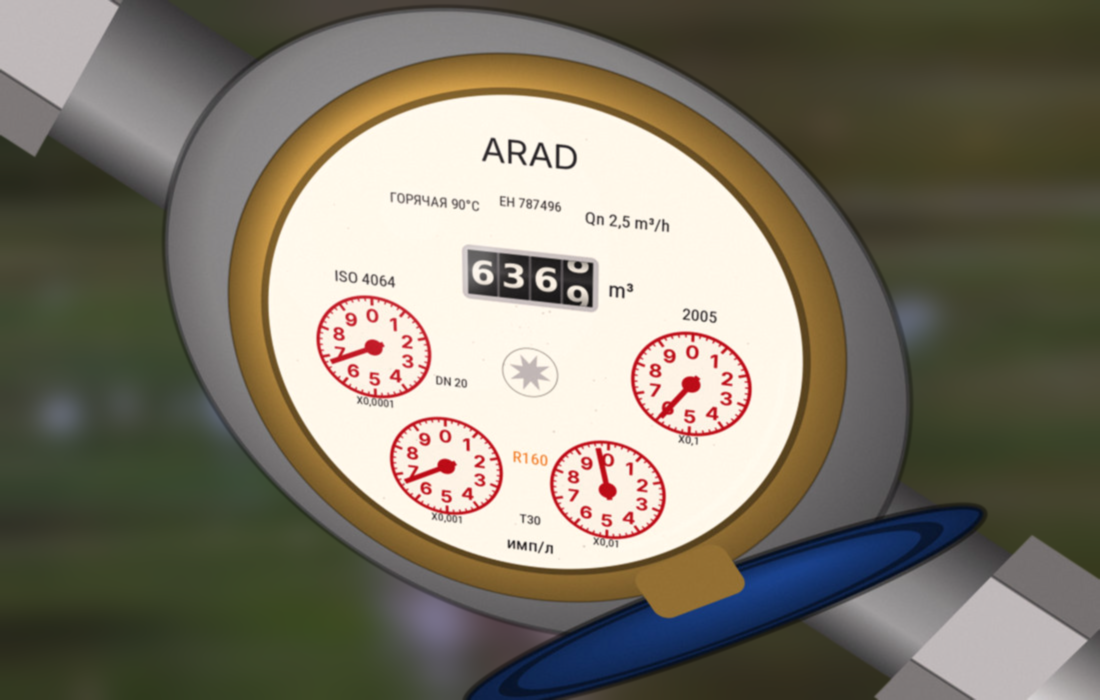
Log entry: 6368.5966 (m³)
